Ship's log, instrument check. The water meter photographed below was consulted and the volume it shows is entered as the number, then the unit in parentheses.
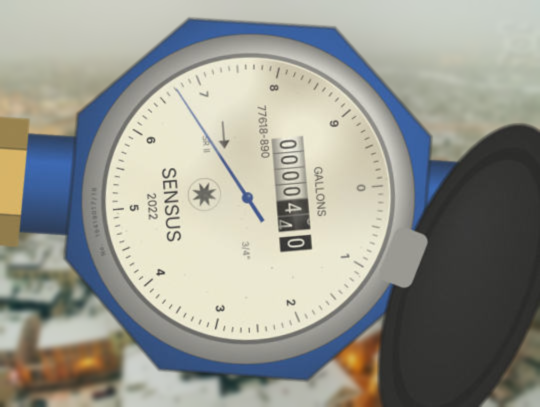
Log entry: 436.7 (gal)
